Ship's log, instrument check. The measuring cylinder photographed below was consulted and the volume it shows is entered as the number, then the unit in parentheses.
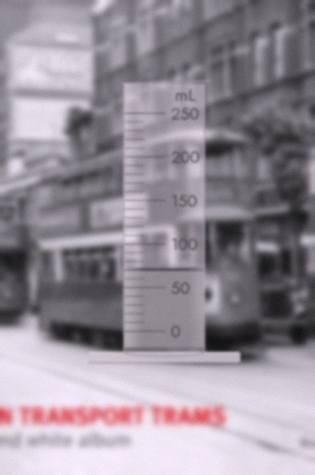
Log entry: 70 (mL)
